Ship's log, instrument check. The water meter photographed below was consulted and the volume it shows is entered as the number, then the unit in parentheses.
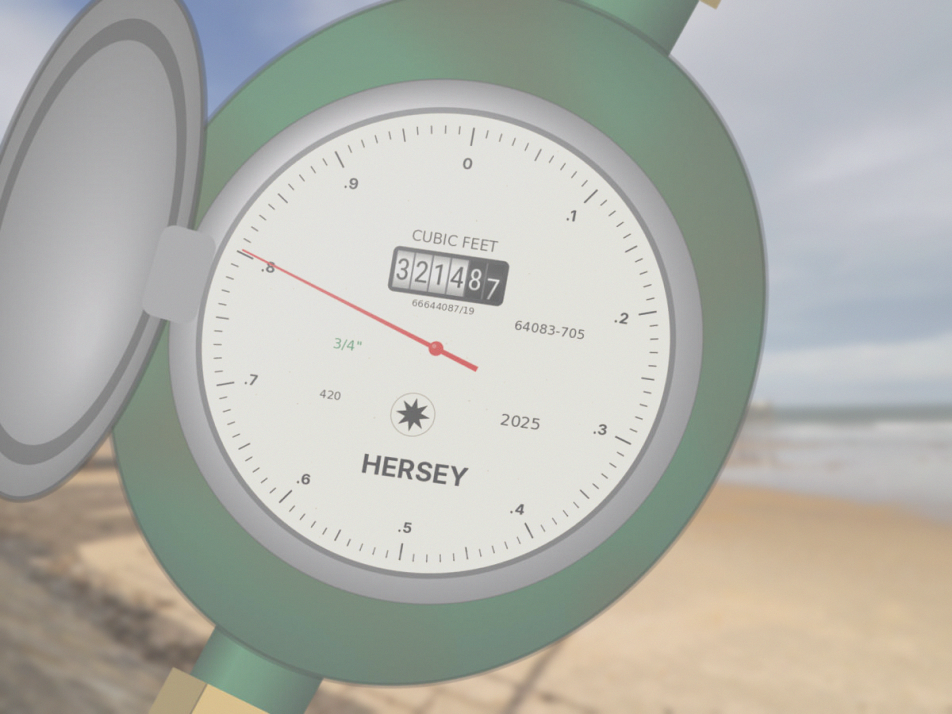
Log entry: 321486.80 (ft³)
